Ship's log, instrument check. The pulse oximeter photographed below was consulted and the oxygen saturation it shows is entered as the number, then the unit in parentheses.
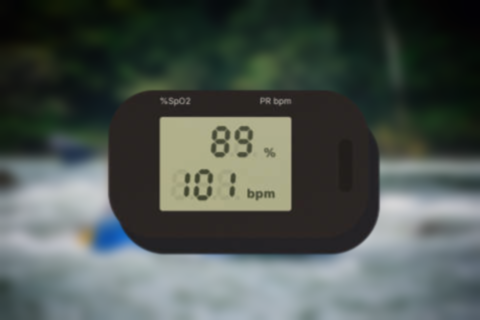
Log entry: 89 (%)
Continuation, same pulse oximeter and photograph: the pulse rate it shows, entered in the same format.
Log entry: 101 (bpm)
